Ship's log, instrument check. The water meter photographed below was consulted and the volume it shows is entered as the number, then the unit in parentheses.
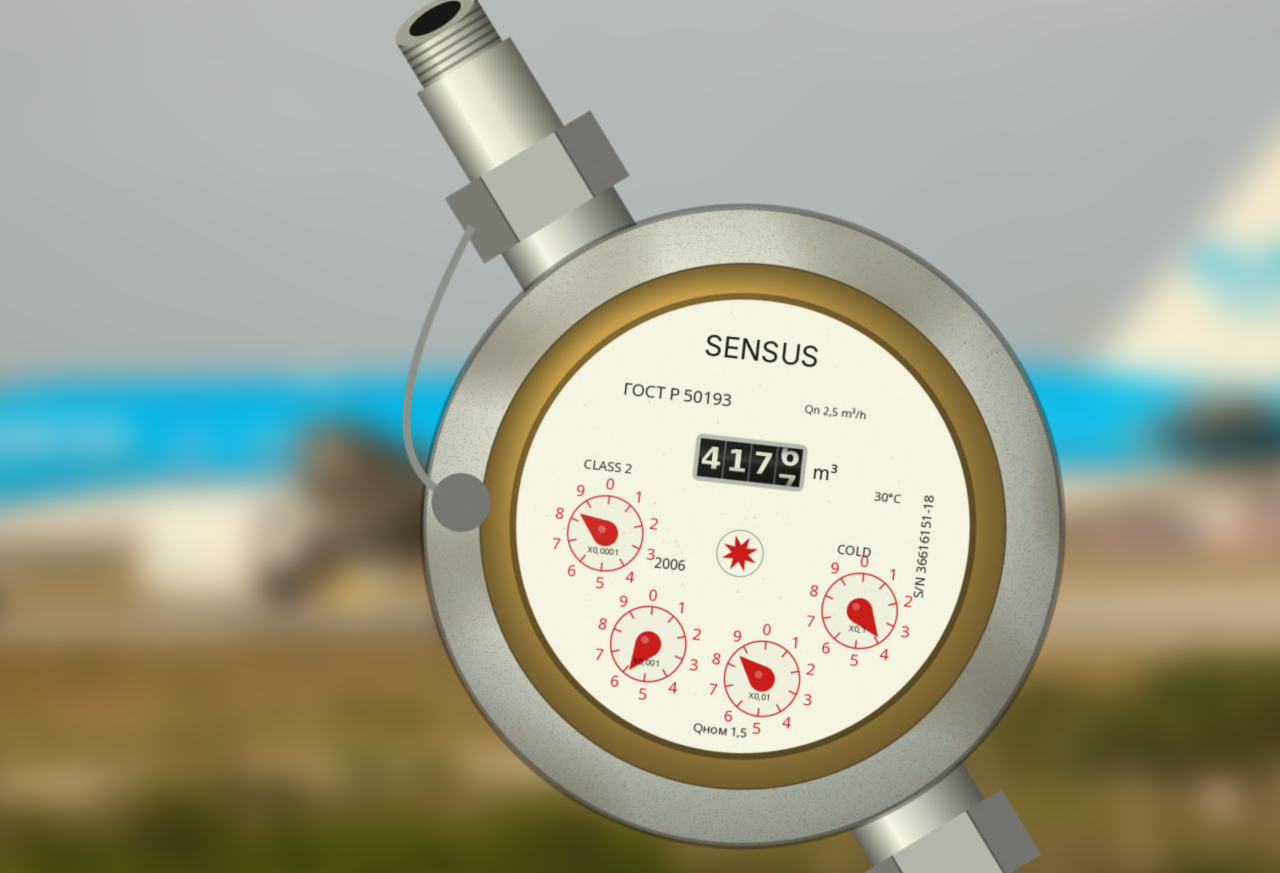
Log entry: 4176.3858 (m³)
